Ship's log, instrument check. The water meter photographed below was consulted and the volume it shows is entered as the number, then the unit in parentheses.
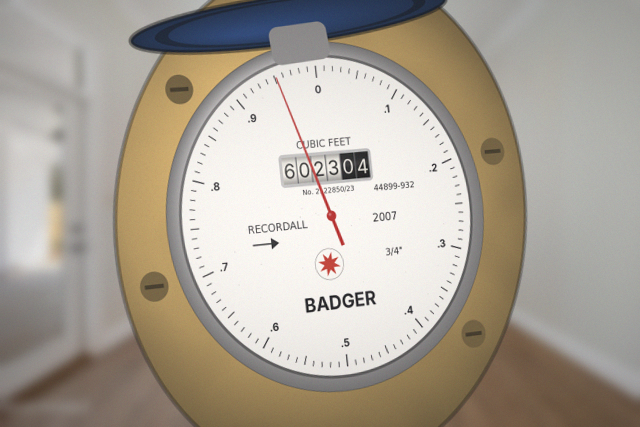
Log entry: 602303.95 (ft³)
